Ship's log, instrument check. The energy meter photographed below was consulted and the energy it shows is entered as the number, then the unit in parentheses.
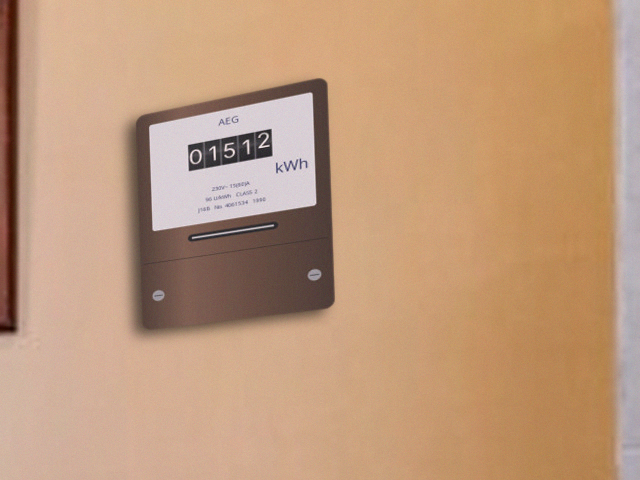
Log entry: 1512 (kWh)
